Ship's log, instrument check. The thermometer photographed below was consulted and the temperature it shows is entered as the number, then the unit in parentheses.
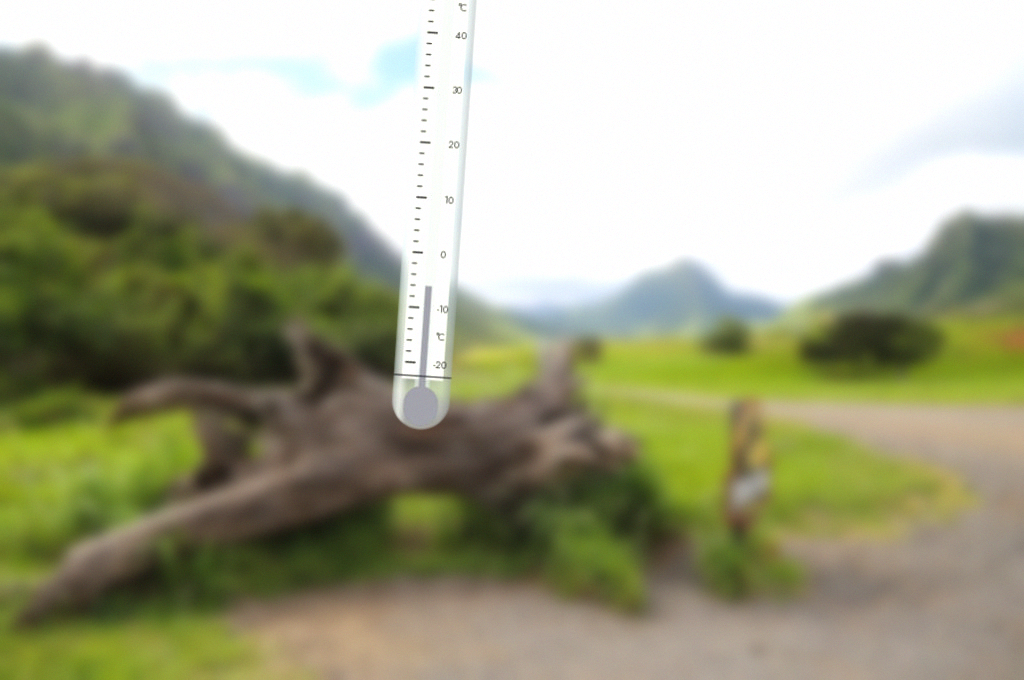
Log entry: -6 (°C)
